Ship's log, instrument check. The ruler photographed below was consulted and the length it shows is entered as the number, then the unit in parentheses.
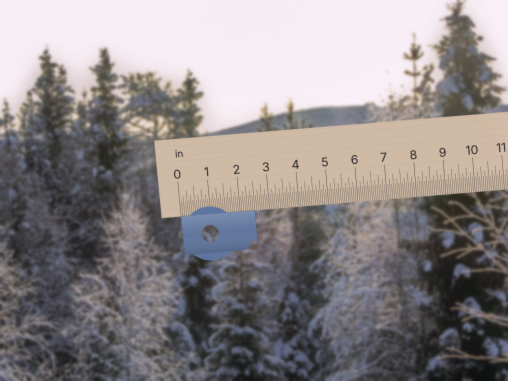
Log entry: 2.5 (in)
